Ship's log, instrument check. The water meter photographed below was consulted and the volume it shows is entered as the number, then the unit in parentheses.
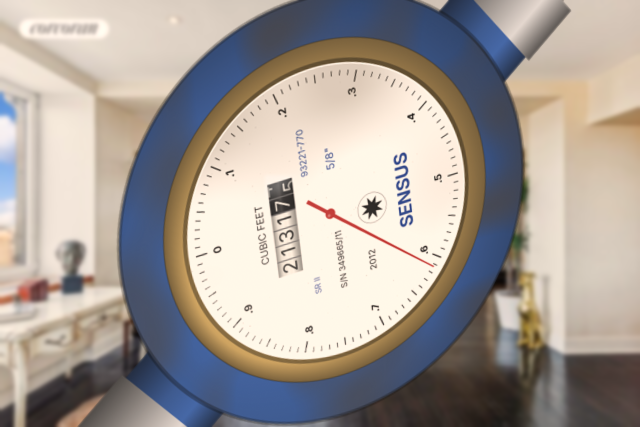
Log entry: 213174.61 (ft³)
